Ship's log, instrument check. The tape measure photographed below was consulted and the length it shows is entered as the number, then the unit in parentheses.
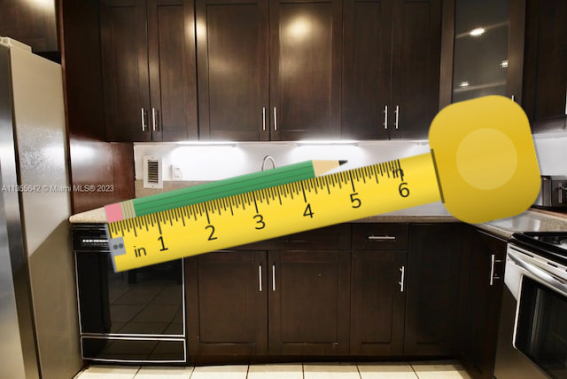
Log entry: 5 (in)
